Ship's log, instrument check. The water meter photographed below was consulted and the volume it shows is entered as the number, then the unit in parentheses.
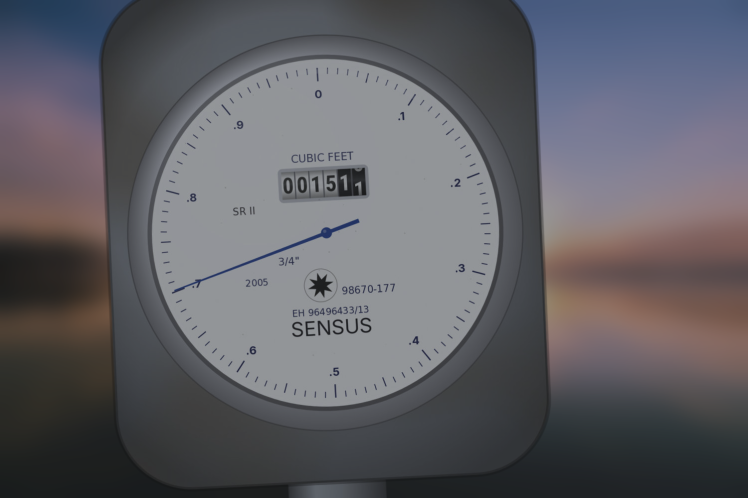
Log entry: 1510.70 (ft³)
